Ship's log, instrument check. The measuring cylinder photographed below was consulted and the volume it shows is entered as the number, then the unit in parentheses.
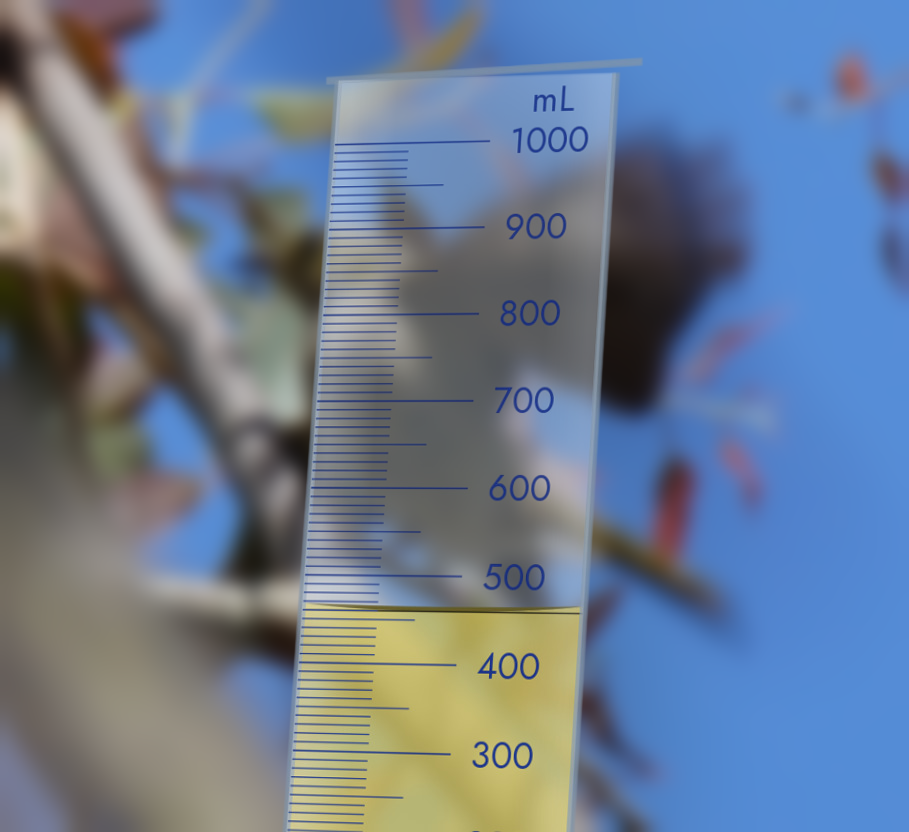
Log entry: 460 (mL)
